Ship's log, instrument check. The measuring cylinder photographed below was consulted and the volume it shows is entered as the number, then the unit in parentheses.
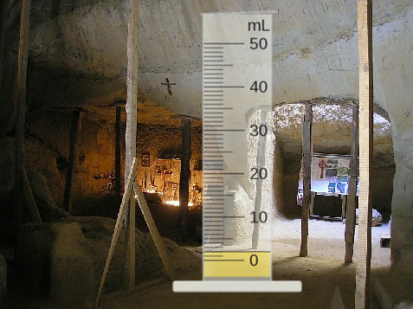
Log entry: 2 (mL)
